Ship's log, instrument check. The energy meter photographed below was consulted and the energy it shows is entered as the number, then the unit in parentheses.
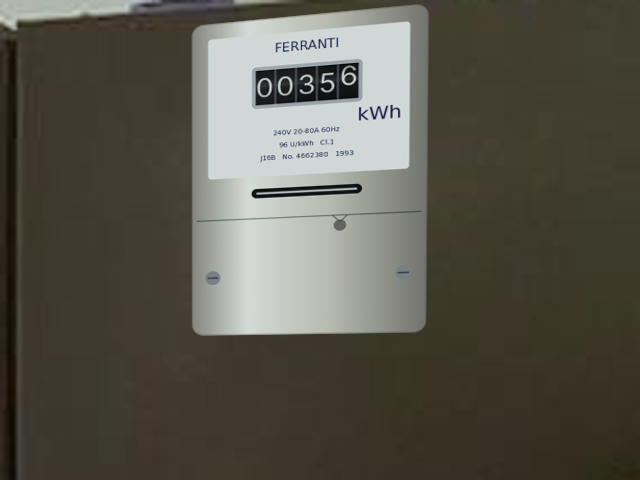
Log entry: 356 (kWh)
